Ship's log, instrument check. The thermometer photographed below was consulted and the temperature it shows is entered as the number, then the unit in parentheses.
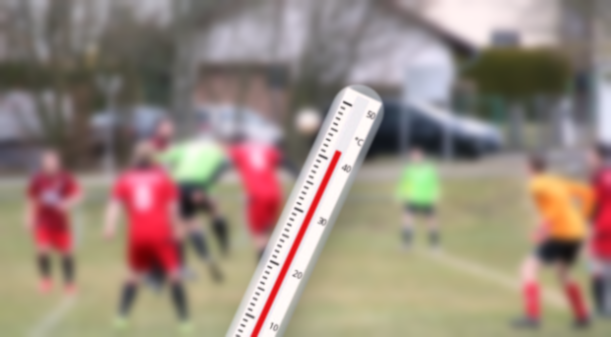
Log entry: 42 (°C)
